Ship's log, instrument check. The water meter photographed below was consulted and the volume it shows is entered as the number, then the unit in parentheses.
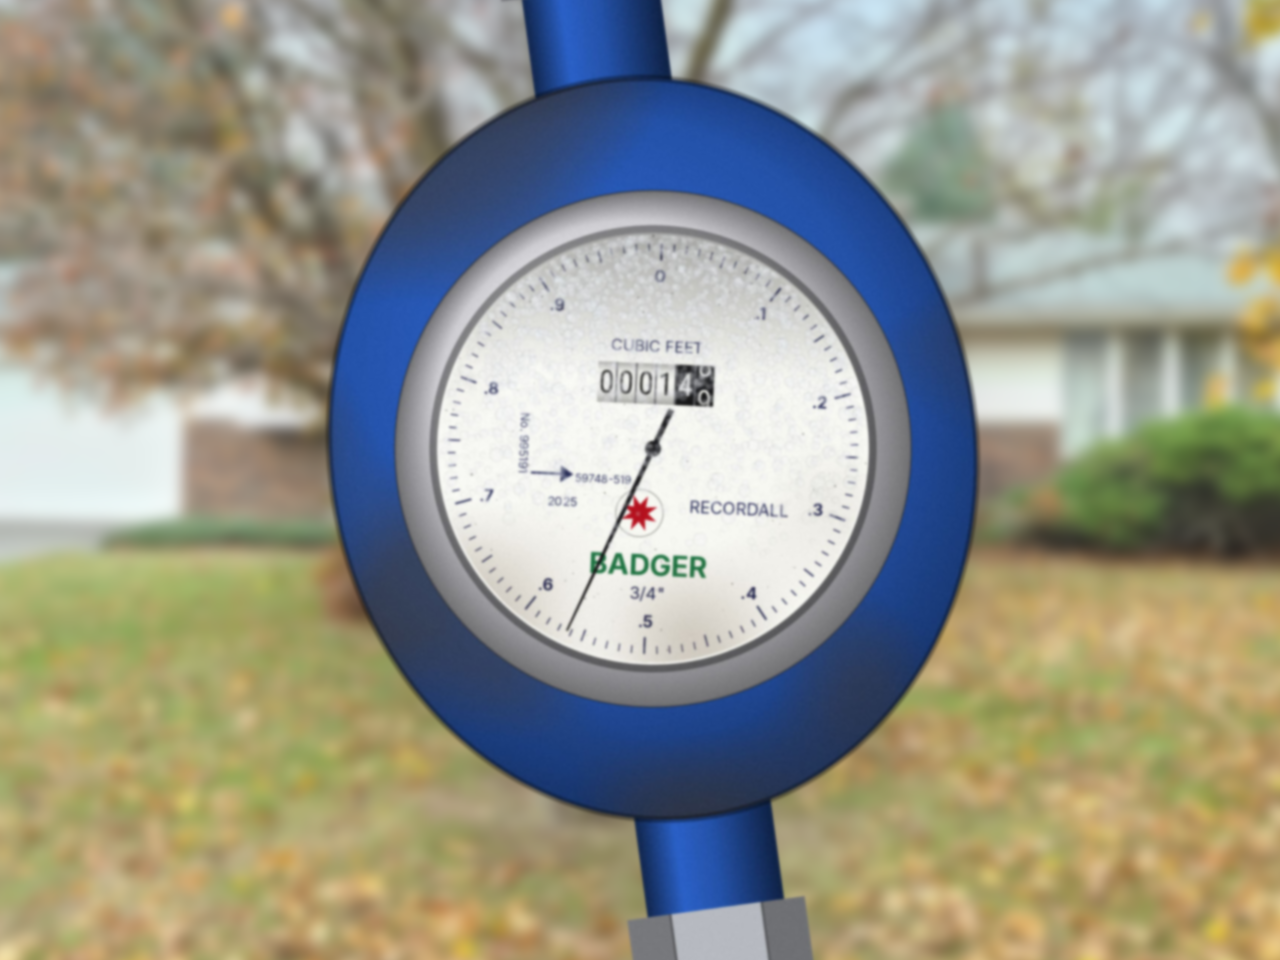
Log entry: 148.56 (ft³)
